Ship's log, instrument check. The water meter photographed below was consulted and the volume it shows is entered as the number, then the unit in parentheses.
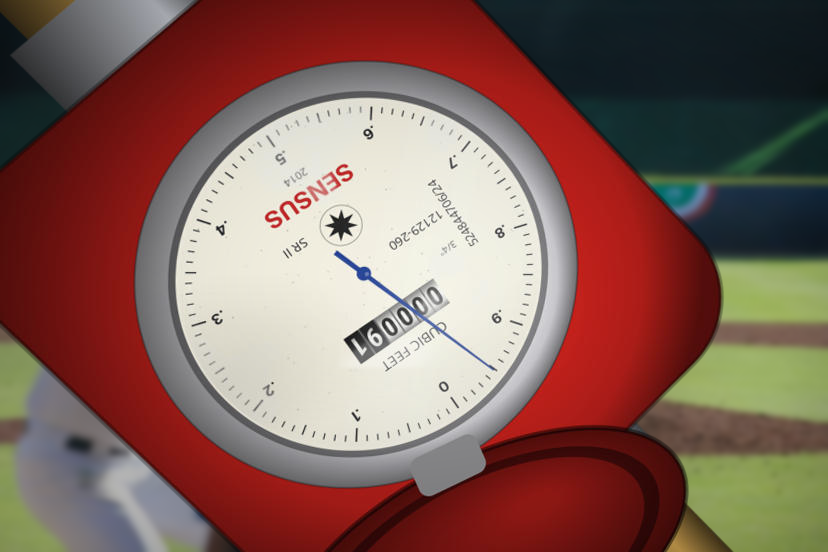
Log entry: 90.95 (ft³)
